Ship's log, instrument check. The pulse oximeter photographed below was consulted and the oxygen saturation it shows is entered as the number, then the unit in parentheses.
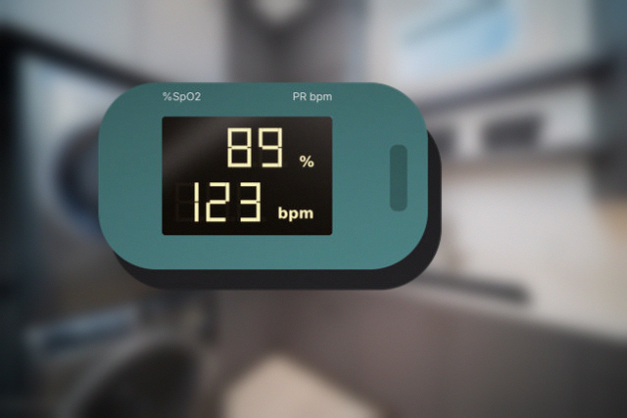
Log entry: 89 (%)
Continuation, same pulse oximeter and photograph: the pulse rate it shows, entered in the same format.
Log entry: 123 (bpm)
